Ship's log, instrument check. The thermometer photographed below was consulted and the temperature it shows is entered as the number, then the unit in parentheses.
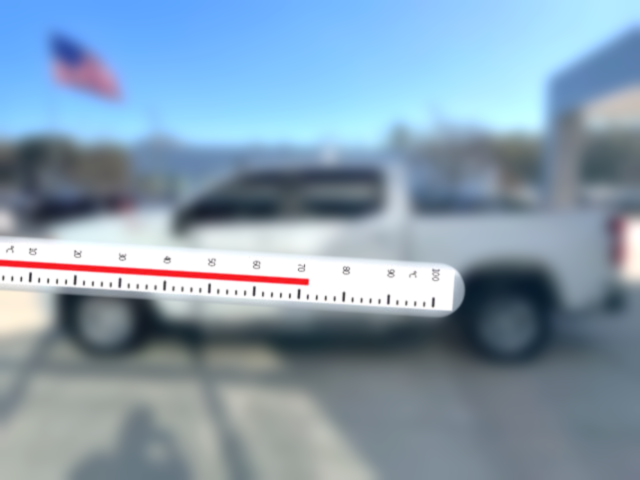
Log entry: 72 (°C)
